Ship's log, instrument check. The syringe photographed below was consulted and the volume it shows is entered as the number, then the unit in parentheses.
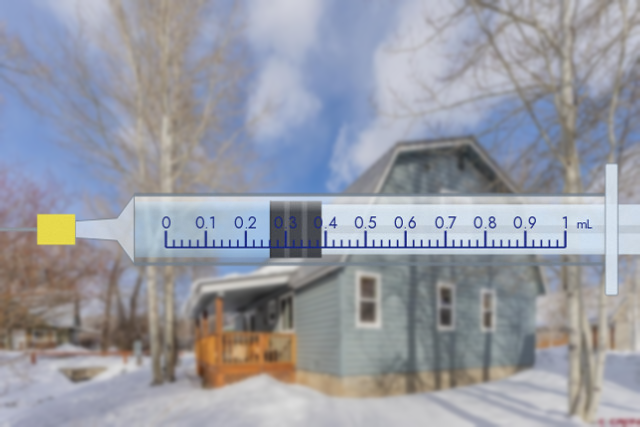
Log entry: 0.26 (mL)
